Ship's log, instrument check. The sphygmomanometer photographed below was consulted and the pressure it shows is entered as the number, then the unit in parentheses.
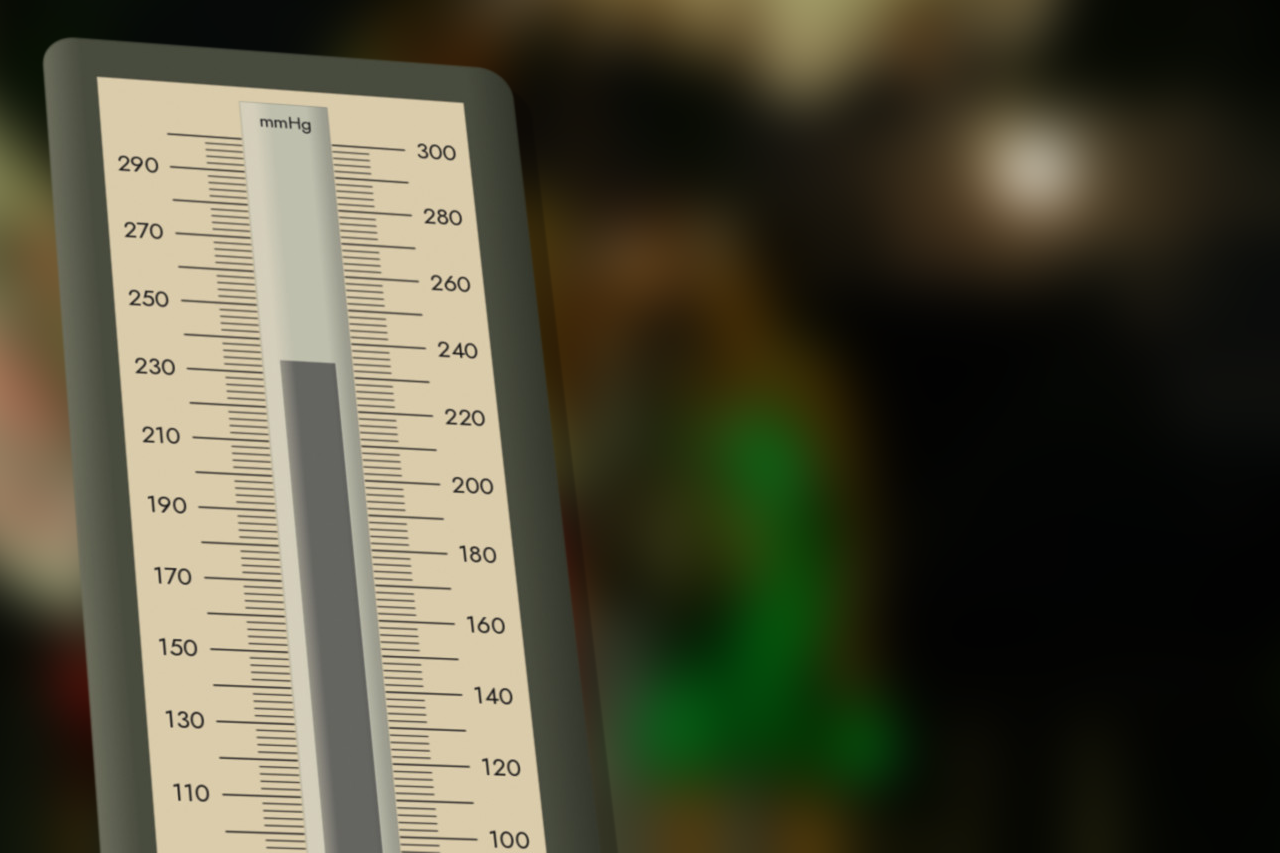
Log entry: 234 (mmHg)
